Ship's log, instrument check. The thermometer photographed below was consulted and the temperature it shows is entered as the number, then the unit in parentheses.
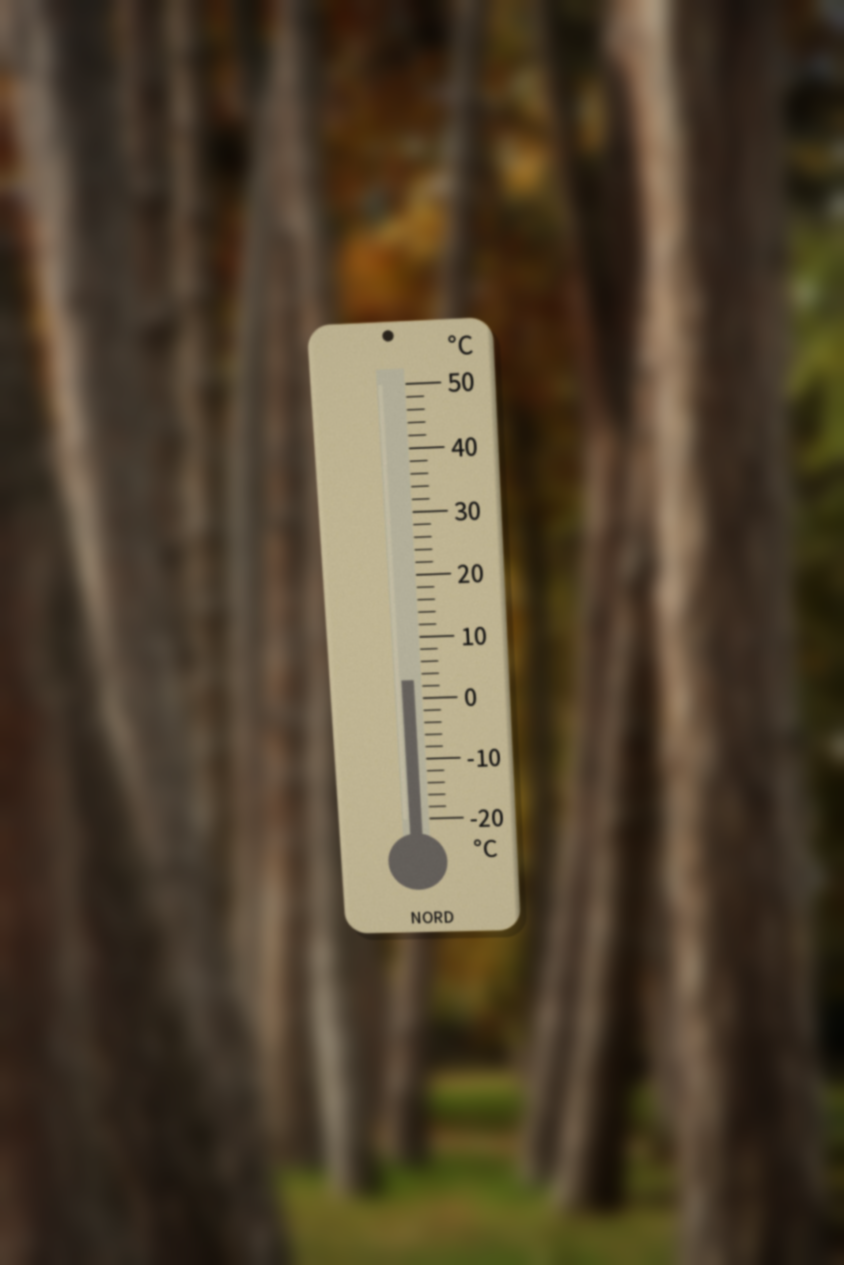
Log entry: 3 (°C)
